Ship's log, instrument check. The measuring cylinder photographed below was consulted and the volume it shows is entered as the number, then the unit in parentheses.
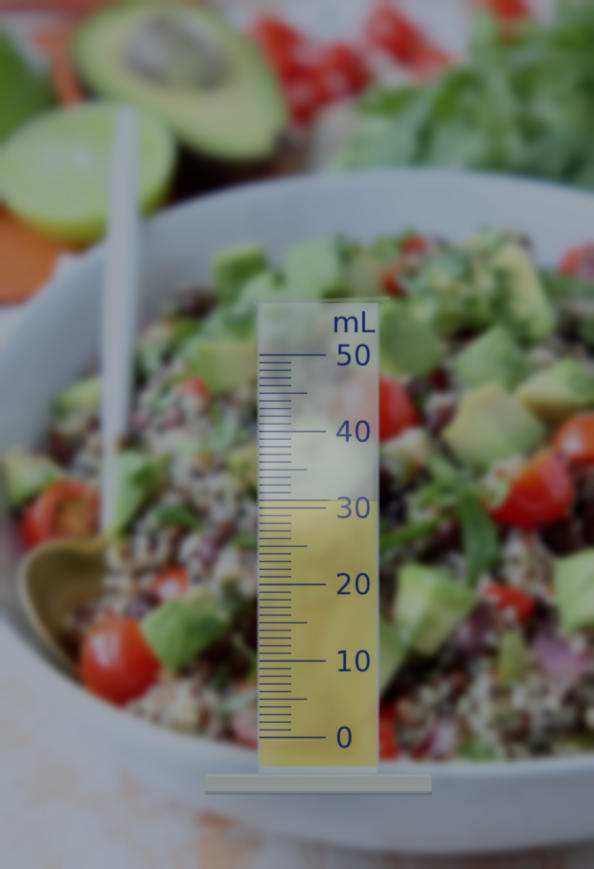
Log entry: 31 (mL)
